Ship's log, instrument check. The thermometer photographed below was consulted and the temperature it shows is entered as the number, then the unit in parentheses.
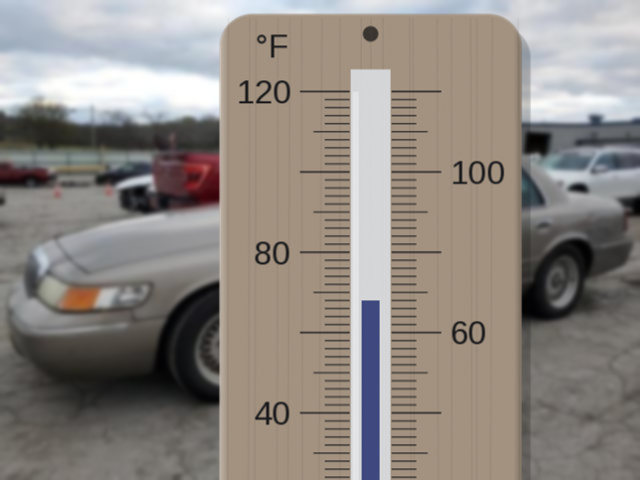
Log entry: 68 (°F)
